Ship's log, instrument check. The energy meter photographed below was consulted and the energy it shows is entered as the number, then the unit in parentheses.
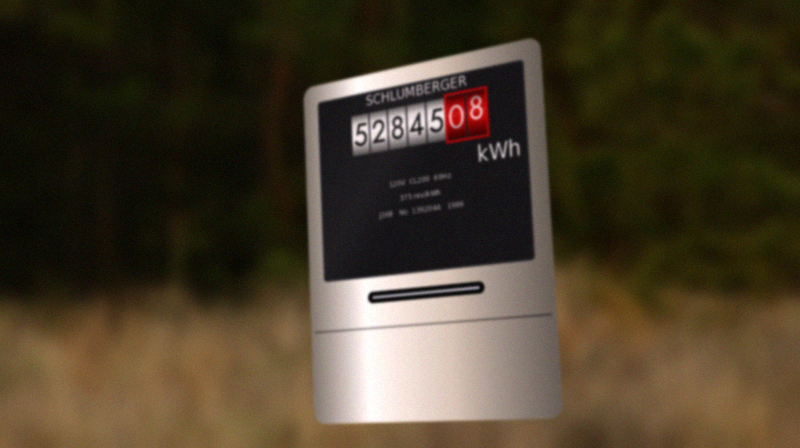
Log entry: 52845.08 (kWh)
